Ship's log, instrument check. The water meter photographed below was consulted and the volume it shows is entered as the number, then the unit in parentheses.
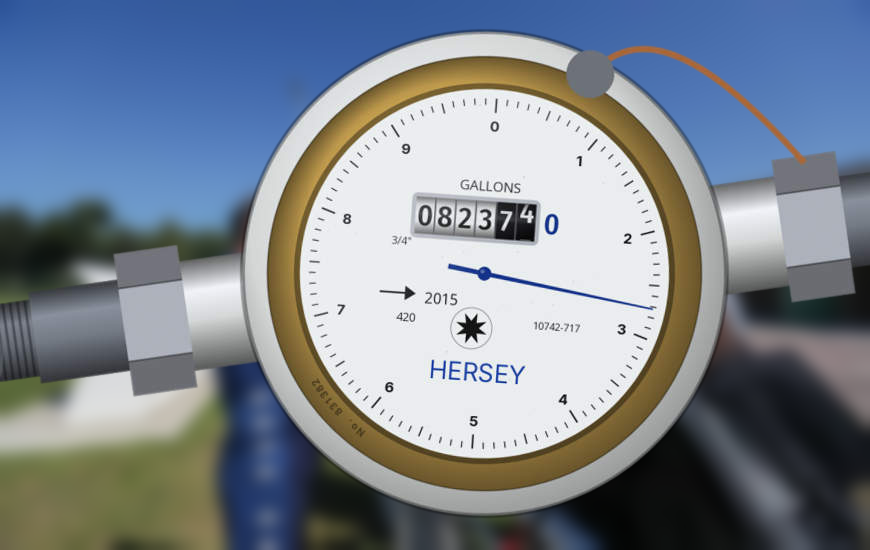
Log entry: 823742.7 (gal)
